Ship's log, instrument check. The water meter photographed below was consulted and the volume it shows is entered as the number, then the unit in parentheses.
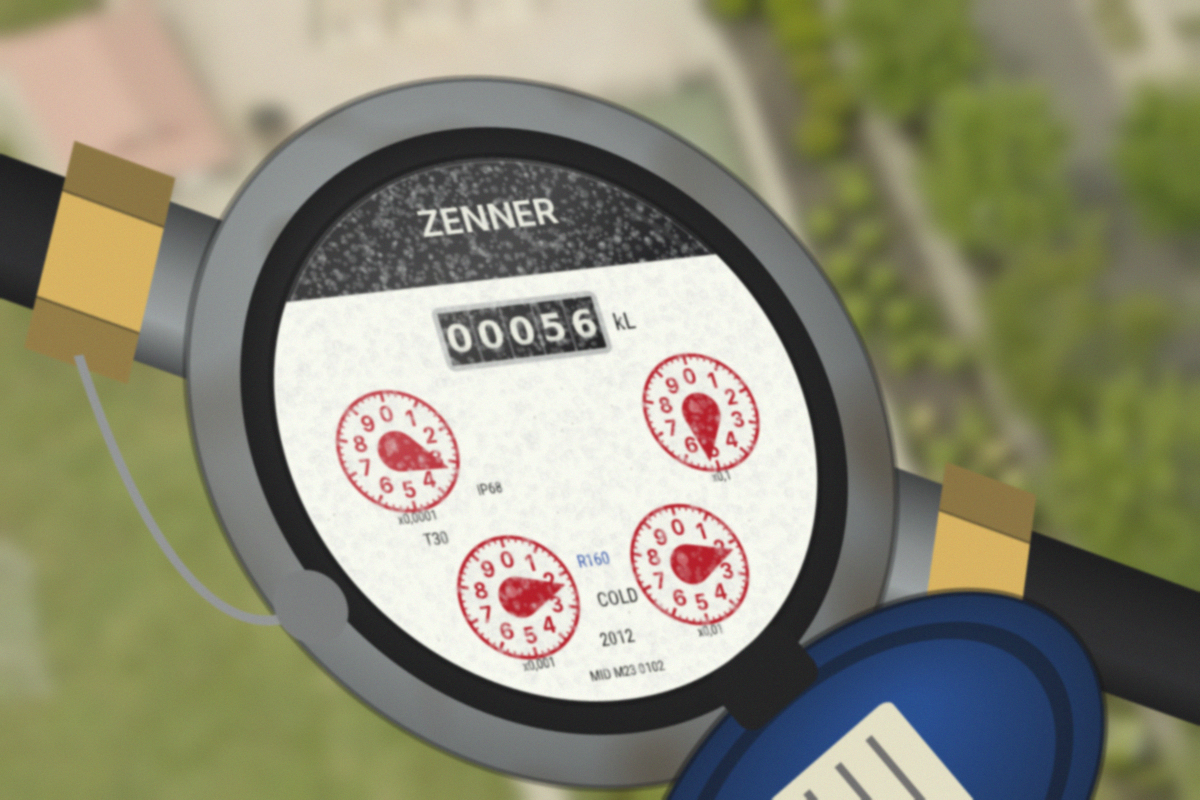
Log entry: 56.5223 (kL)
